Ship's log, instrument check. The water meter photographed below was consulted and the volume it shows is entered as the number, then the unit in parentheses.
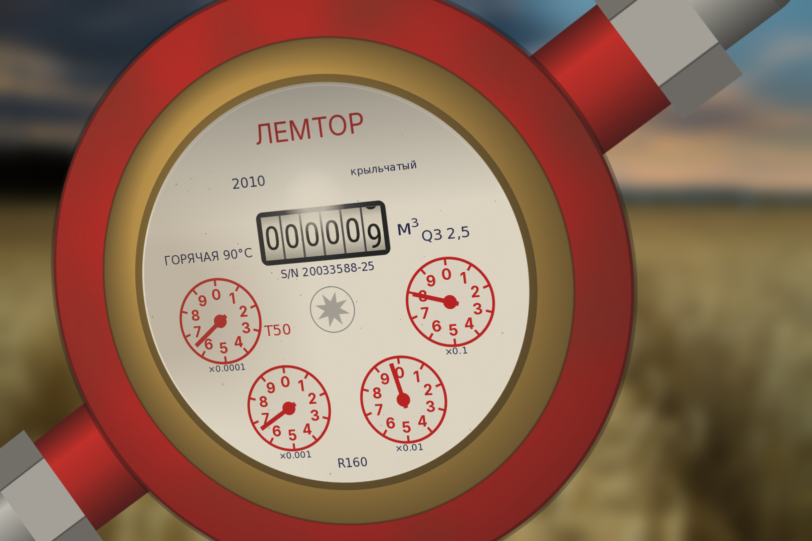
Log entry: 8.7966 (m³)
